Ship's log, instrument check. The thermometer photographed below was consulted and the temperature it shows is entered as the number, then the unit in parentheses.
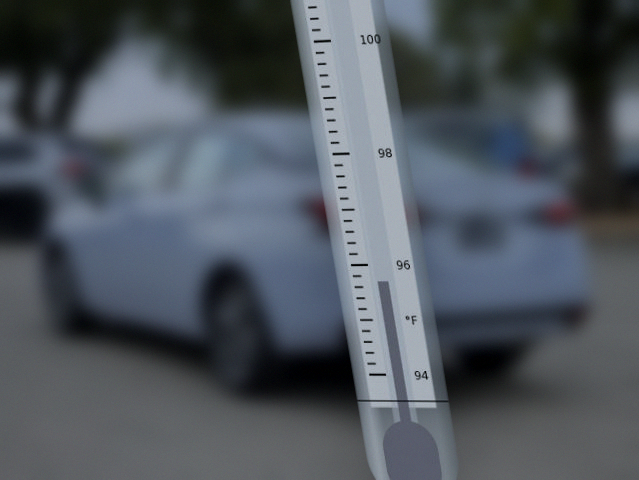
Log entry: 95.7 (°F)
